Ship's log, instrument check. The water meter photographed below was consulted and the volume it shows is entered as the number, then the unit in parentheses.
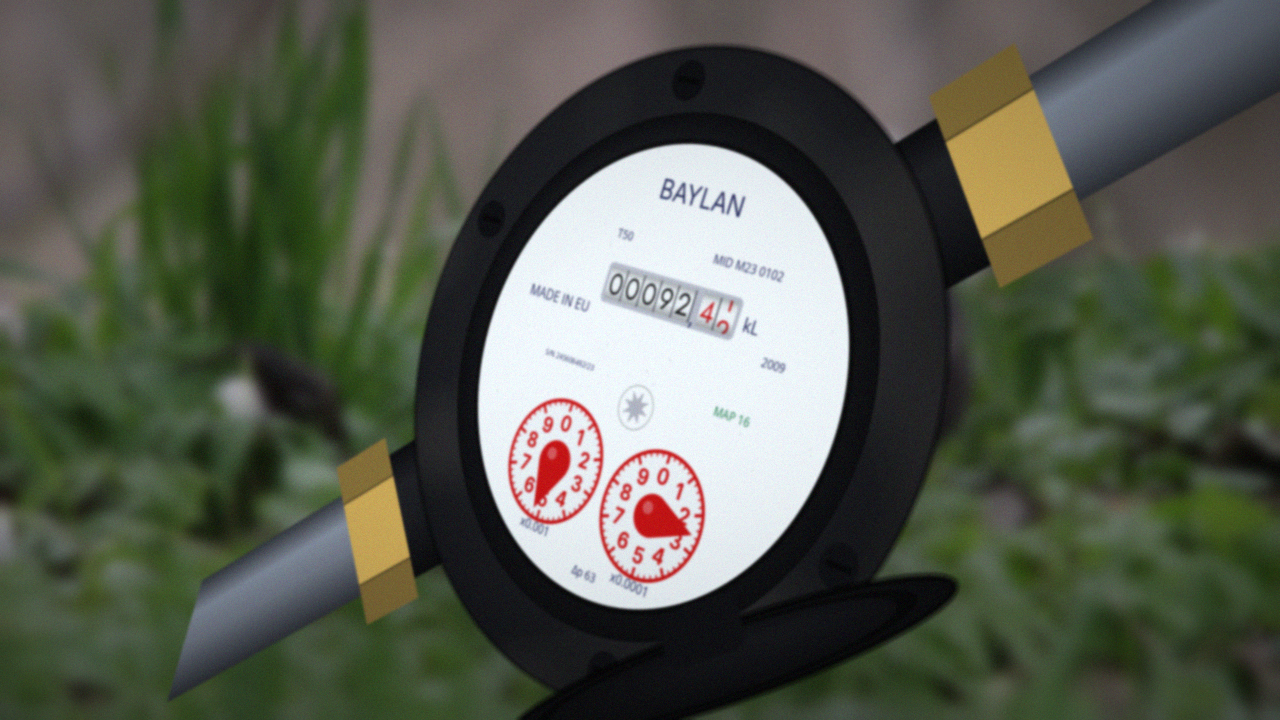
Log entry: 92.4152 (kL)
